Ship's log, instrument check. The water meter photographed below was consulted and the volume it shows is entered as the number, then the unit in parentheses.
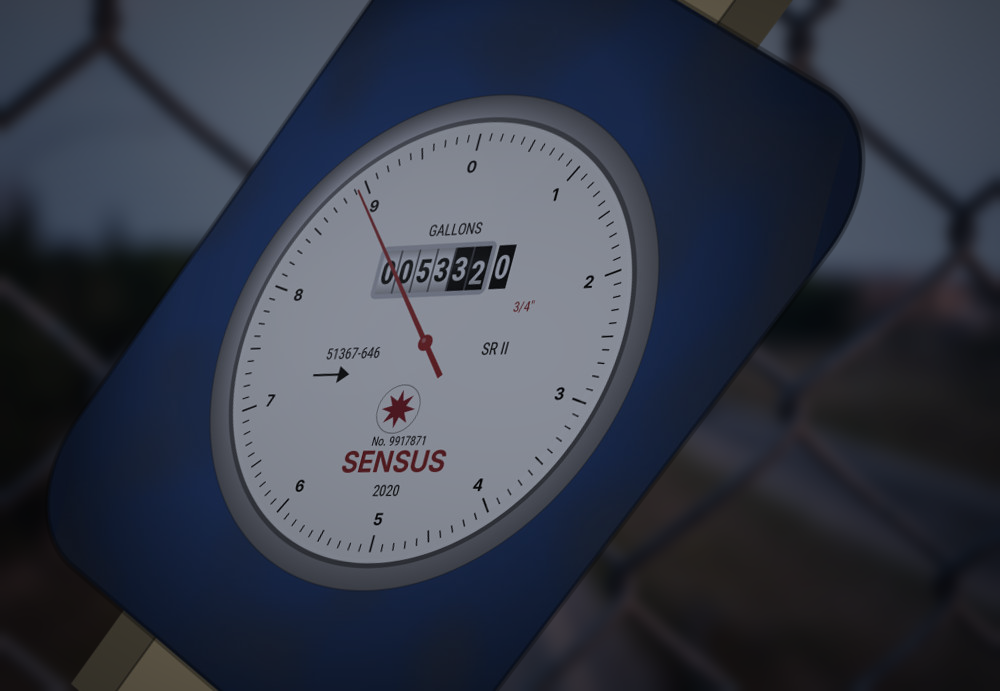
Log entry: 53318.9 (gal)
